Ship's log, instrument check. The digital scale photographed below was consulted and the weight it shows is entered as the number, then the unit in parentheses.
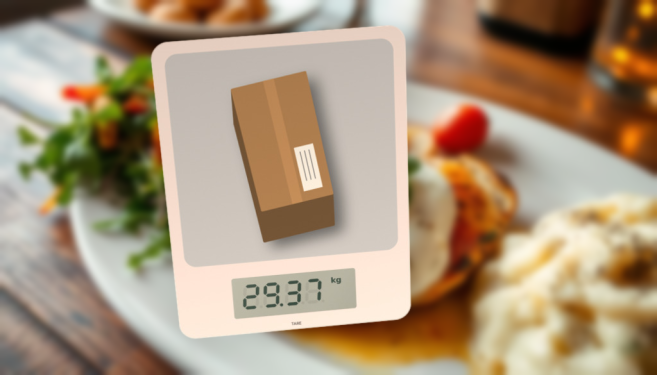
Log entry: 29.37 (kg)
